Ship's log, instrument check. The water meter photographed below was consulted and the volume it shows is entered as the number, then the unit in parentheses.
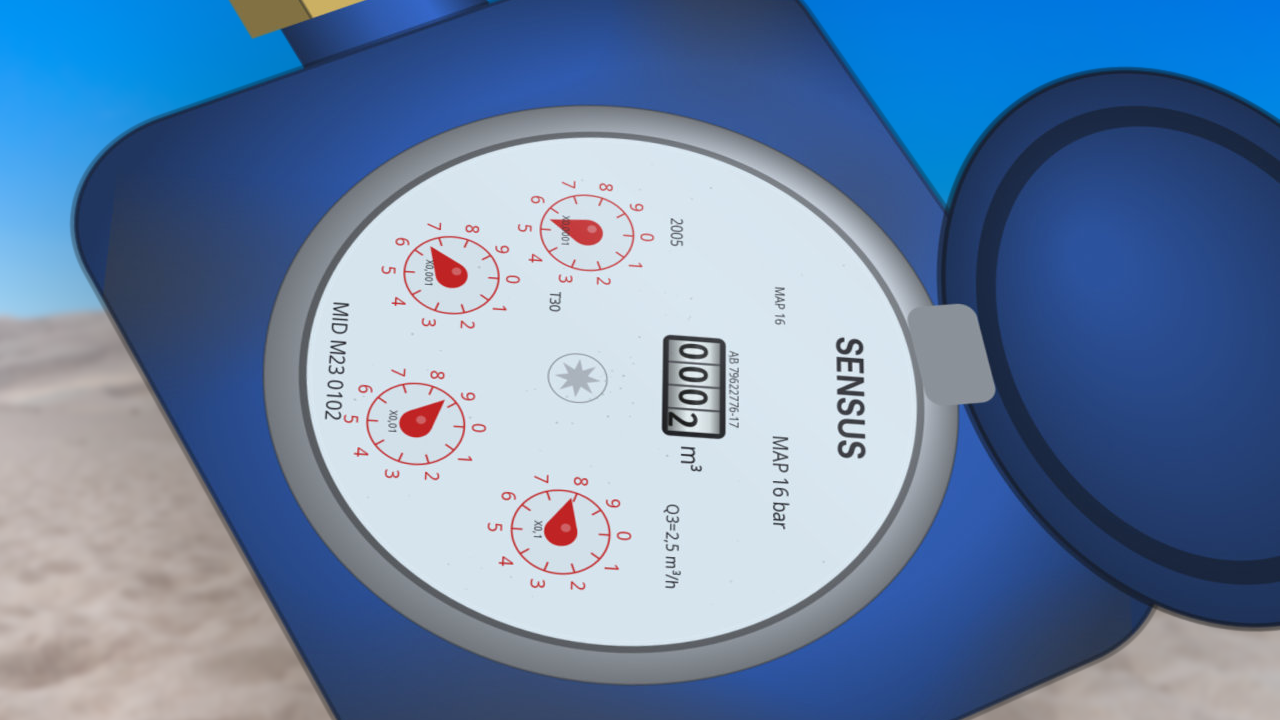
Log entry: 1.7865 (m³)
